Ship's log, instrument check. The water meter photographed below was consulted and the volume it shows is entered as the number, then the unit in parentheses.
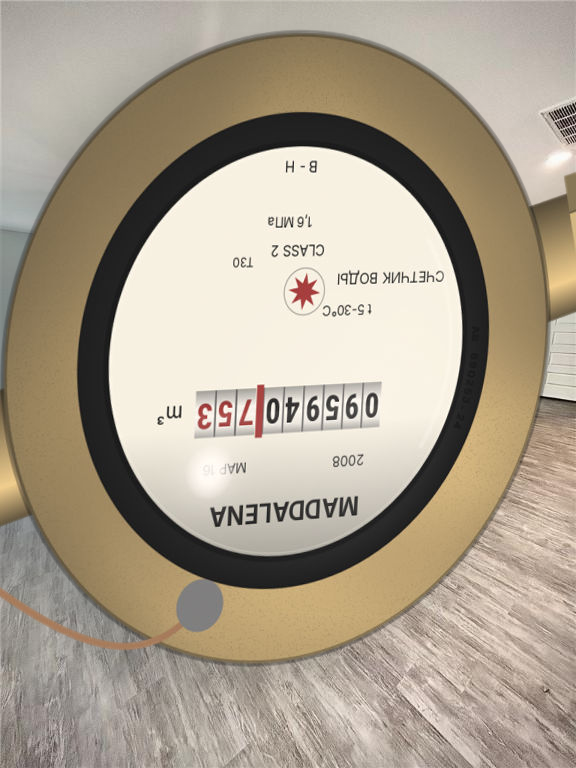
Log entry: 95940.753 (m³)
